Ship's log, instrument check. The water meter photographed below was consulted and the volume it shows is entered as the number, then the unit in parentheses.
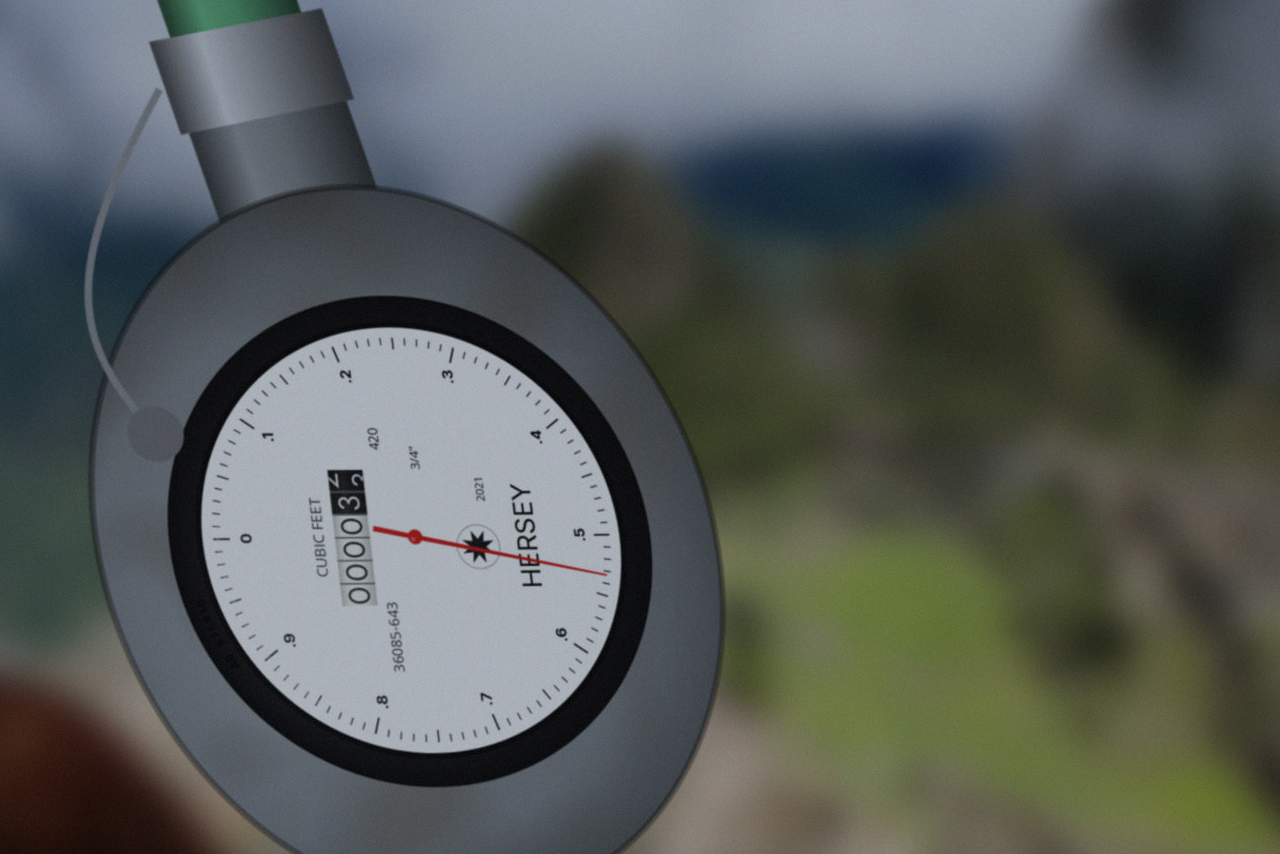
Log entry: 32.53 (ft³)
